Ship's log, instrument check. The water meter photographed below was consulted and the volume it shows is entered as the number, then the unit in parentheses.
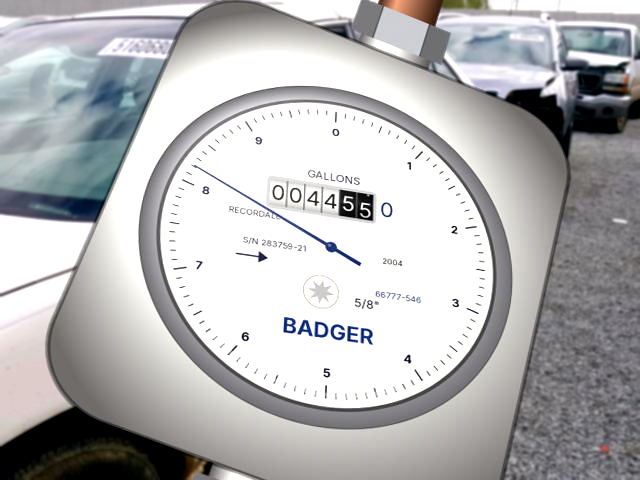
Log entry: 44548.2 (gal)
